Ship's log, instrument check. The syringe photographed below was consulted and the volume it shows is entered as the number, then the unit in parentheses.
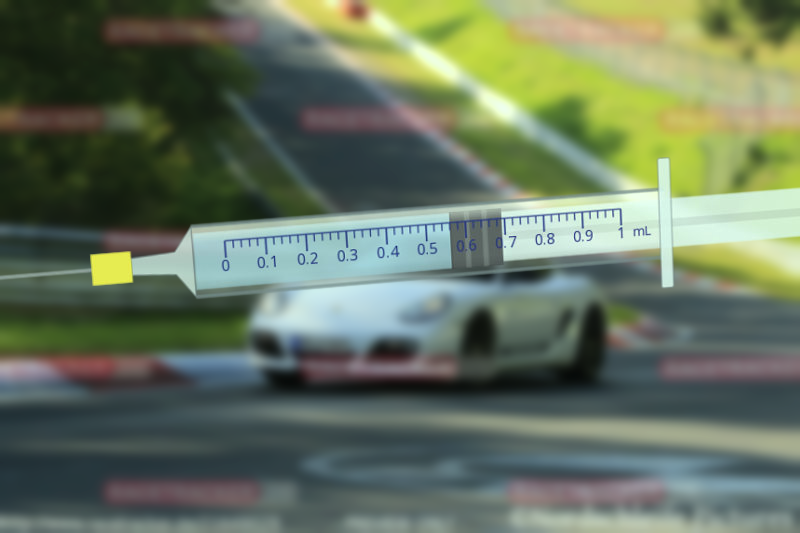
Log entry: 0.56 (mL)
